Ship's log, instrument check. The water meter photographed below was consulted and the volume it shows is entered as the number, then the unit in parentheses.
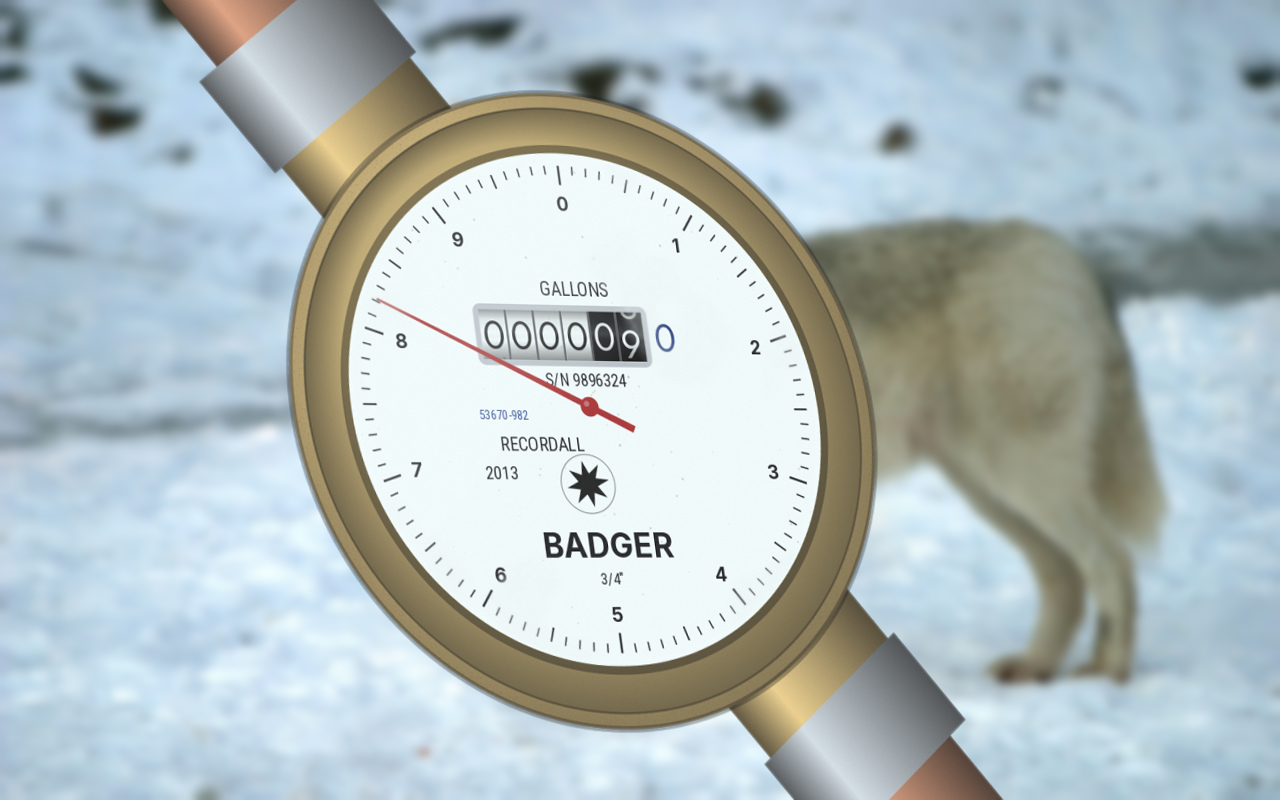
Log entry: 88.2 (gal)
